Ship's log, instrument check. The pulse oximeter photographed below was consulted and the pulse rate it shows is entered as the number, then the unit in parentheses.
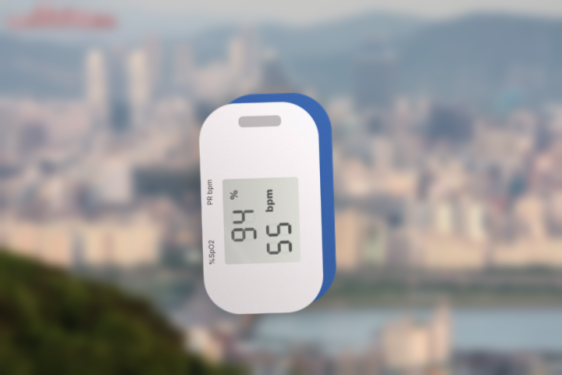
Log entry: 55 (bpm)
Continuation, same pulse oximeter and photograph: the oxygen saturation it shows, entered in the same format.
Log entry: 94 (%)
